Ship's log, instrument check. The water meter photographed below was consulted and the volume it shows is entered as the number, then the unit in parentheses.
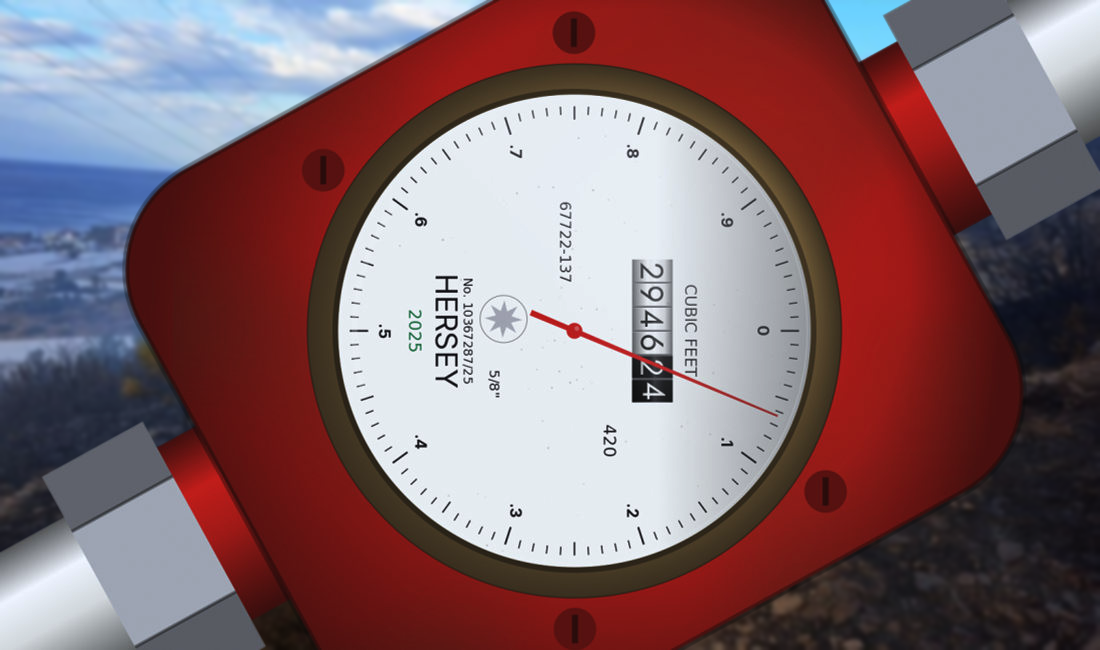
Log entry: 294624.06 (ft³)
